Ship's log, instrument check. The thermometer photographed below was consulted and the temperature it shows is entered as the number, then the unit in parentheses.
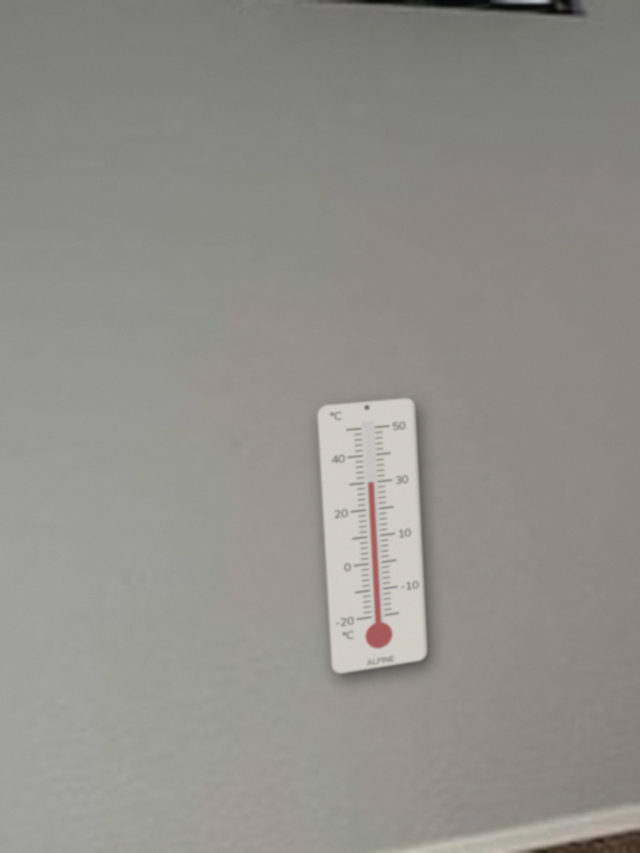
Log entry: 30 (°C)
